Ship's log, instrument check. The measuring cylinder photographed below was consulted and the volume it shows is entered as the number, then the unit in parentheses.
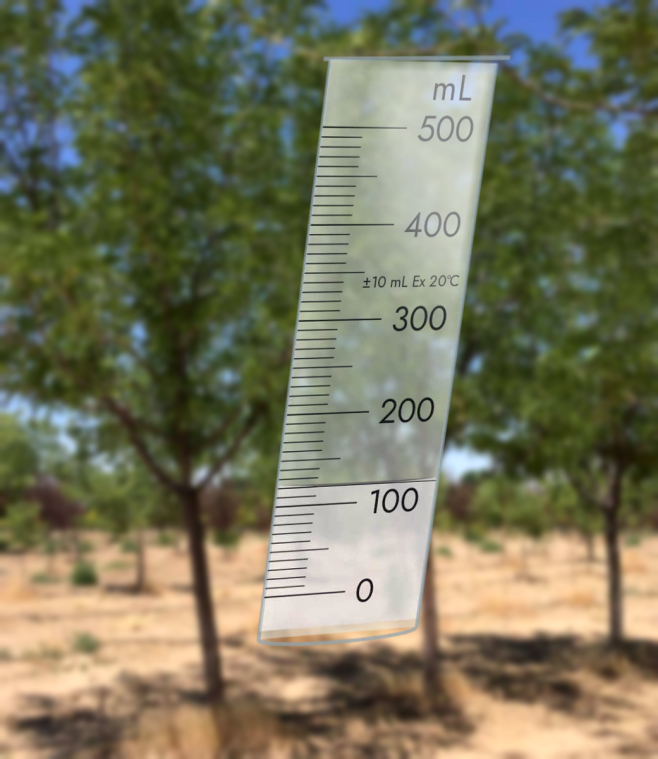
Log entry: 120 (mL)
